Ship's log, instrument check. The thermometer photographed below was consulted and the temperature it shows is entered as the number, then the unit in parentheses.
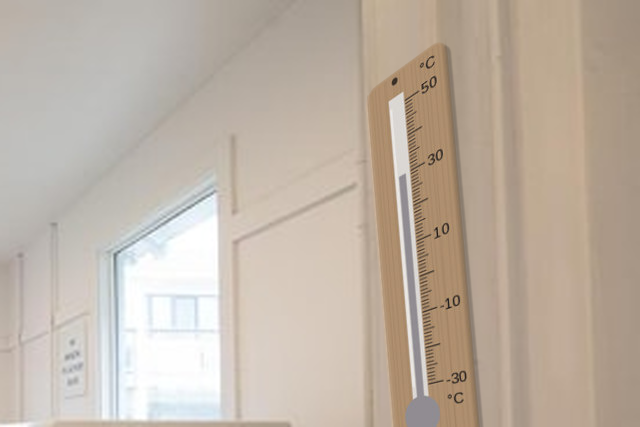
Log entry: 30 (°C)
